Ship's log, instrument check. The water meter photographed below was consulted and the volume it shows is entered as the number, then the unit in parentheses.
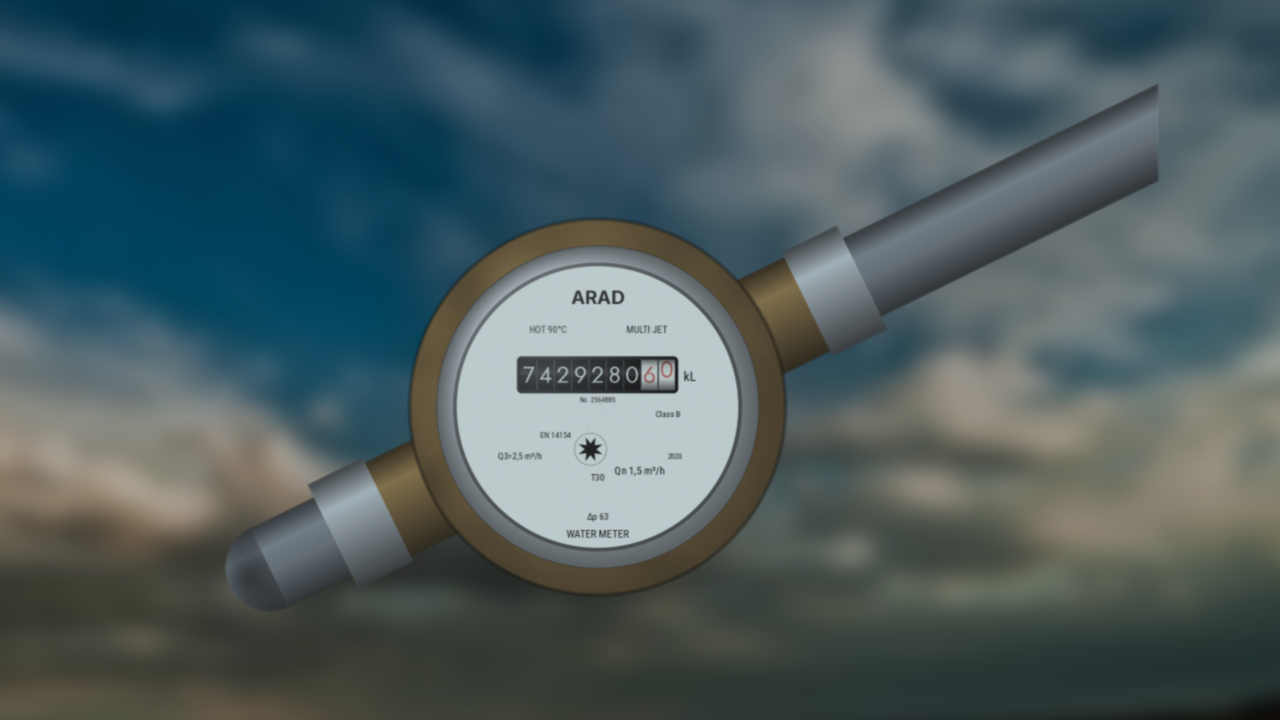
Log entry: 7429280.60 (kL)
